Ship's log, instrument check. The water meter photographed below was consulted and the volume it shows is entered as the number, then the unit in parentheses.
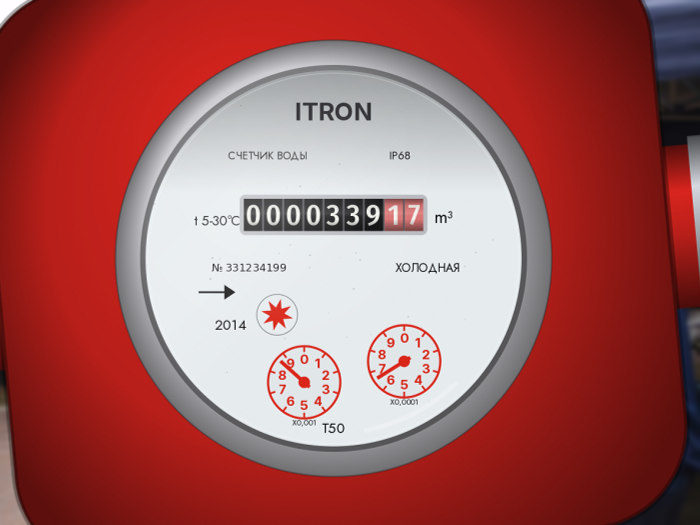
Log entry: 339.1786 (m³)
